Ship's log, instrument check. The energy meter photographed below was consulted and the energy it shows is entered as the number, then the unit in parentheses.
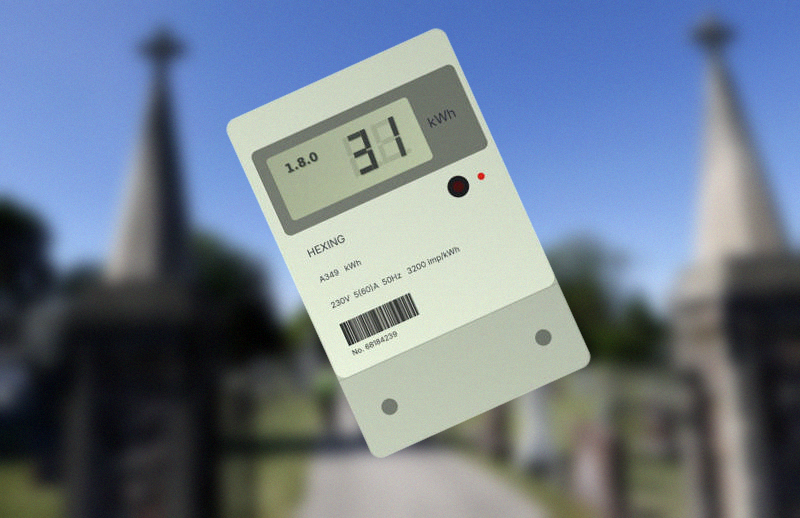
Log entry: 31 (kWh)
